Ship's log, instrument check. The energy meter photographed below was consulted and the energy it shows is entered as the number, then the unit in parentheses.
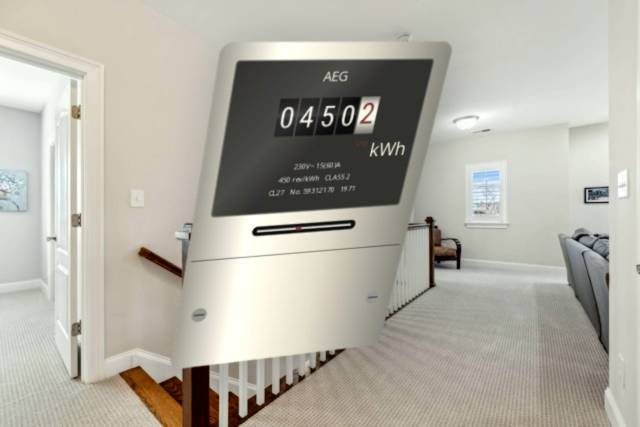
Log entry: 450.2 (kWh)
